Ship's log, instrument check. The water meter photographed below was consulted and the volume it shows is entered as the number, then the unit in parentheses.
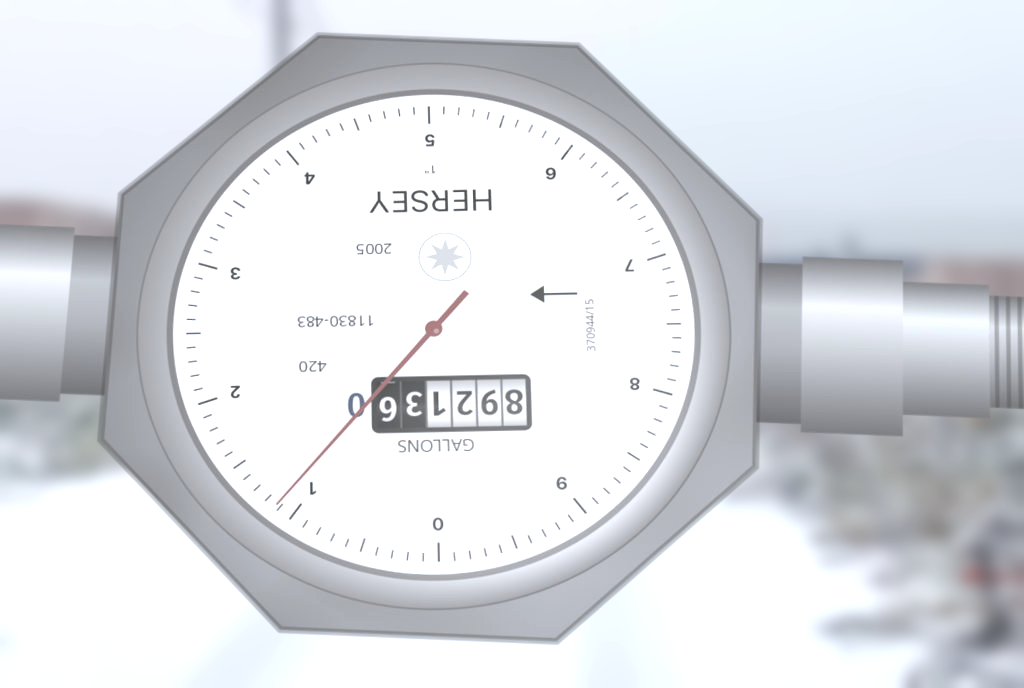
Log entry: 8921361.1 (gal)
